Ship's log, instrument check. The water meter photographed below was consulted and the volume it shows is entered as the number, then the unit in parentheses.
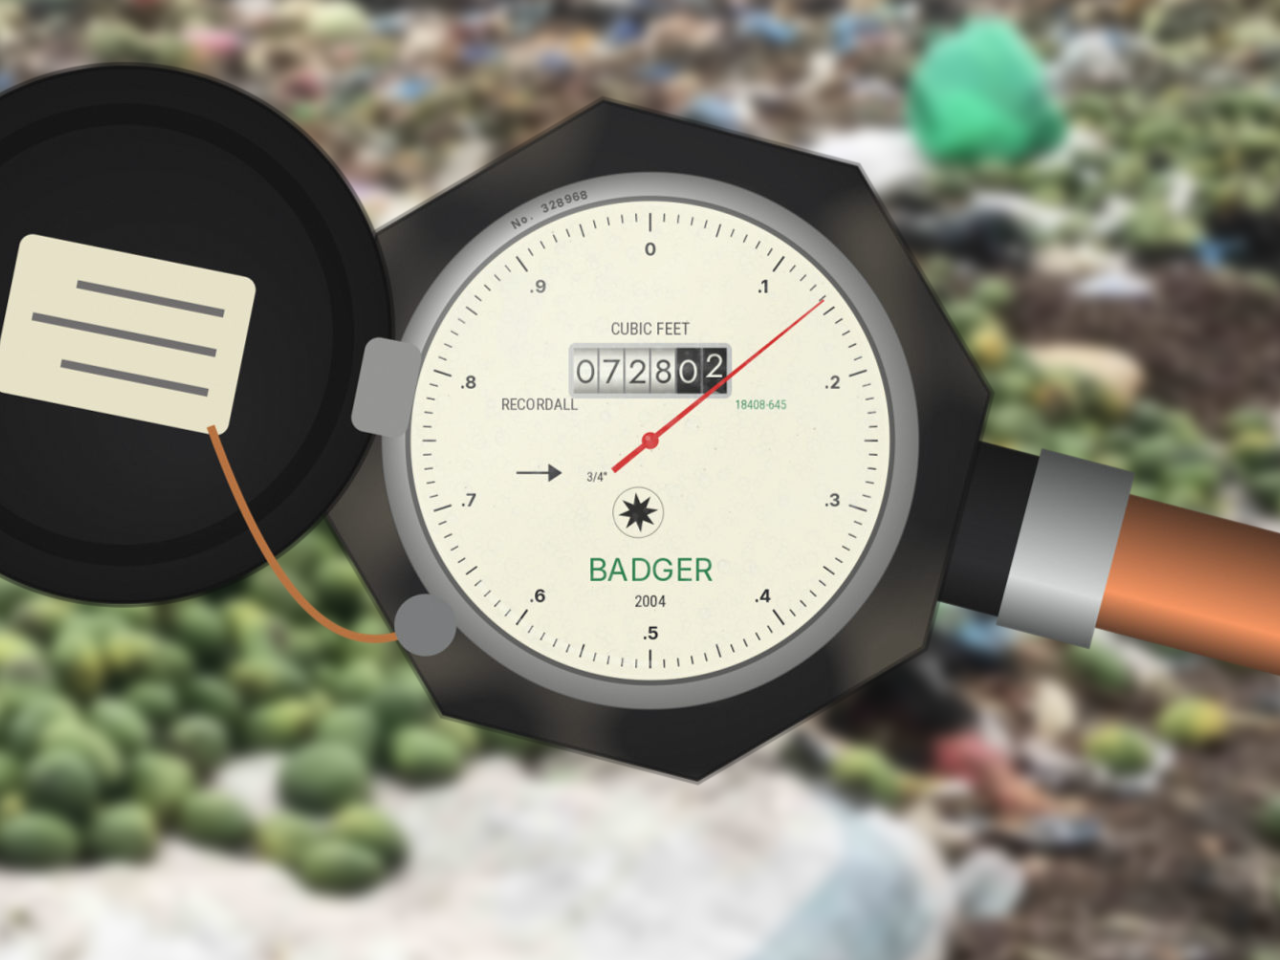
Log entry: 72802.14 (ft³)
